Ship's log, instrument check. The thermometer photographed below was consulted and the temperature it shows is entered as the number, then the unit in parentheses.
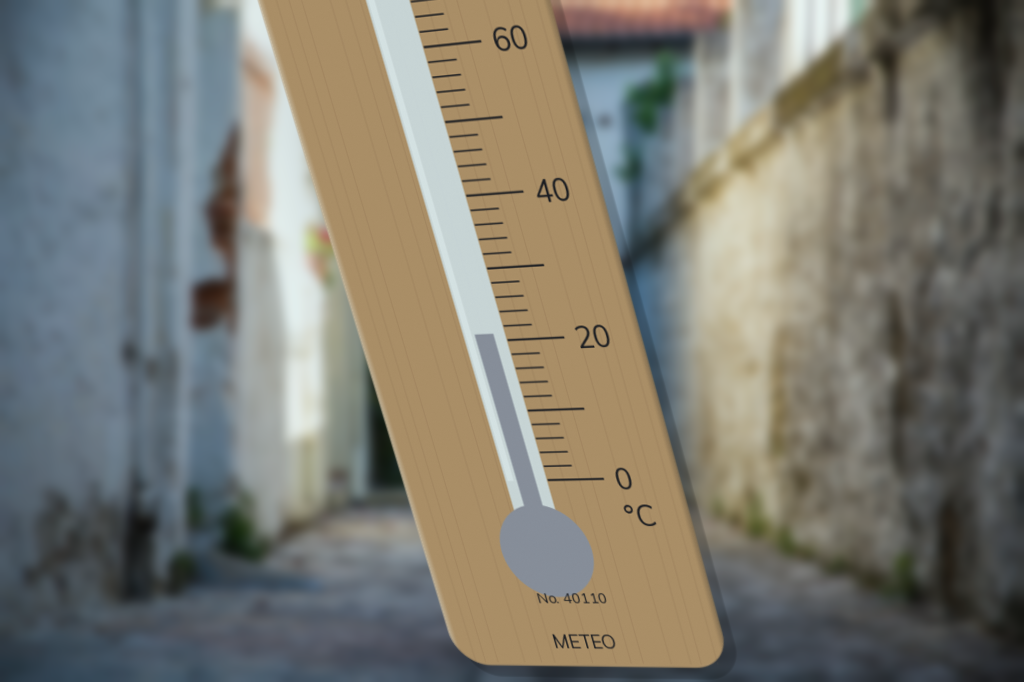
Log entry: 21 (°C)
